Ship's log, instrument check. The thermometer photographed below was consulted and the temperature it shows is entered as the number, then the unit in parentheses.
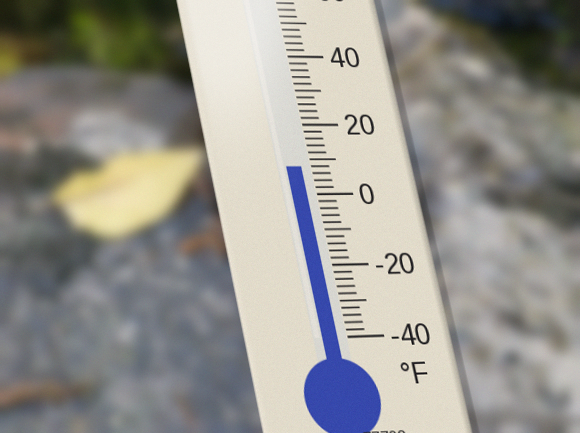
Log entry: 8 (°F)
